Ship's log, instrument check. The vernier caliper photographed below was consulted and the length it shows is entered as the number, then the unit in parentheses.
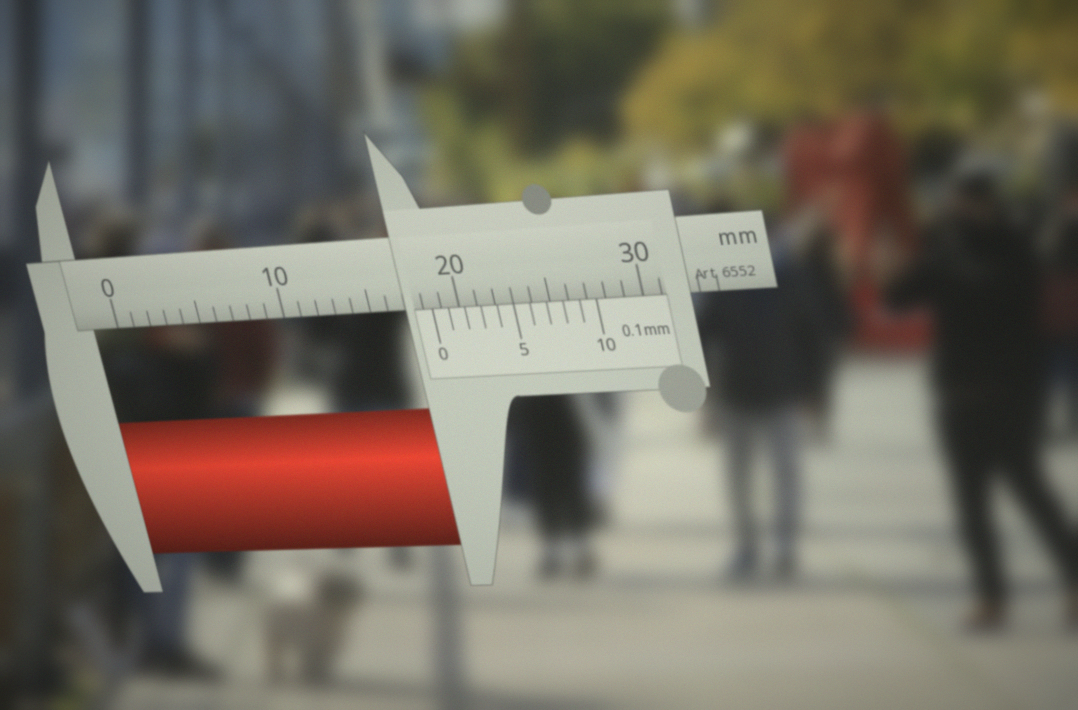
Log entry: 18.5 (mm)
